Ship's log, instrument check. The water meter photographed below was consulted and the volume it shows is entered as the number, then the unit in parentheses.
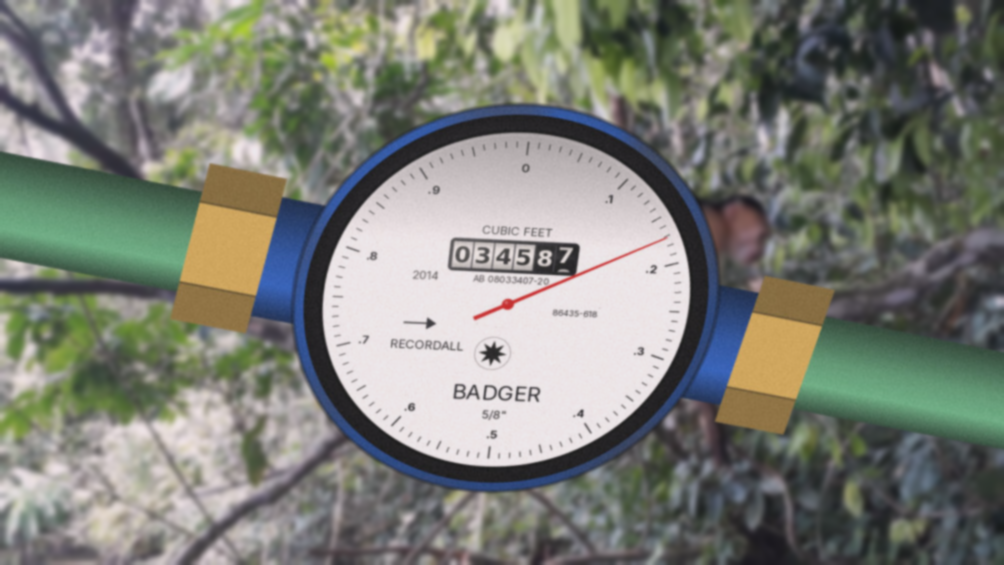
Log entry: 34587.17 (ft³)
